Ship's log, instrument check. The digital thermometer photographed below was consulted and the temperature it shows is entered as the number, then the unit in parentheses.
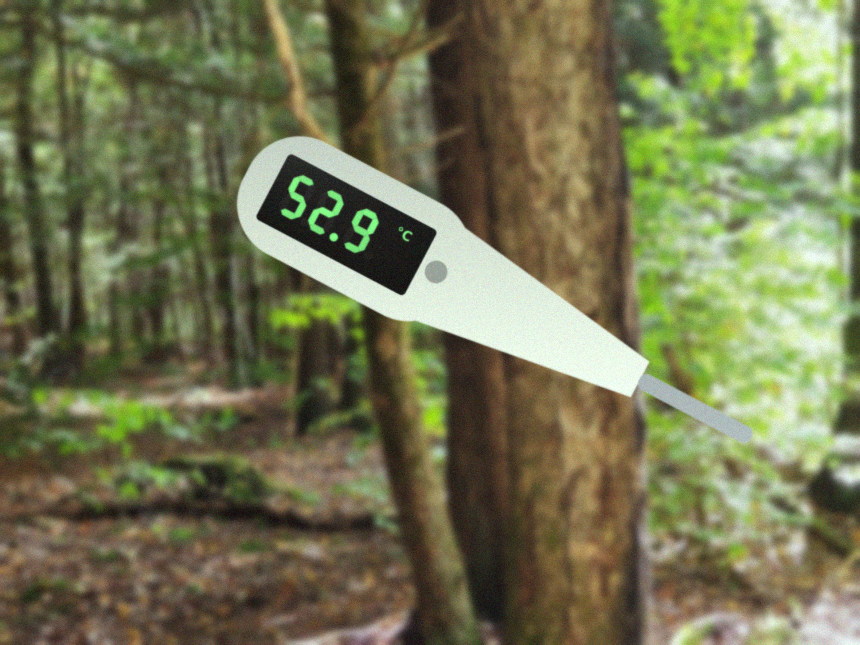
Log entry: 52.9 (°C)
